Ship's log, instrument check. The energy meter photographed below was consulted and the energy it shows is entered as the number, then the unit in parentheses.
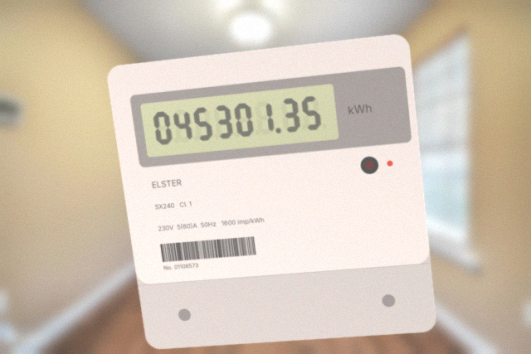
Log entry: 45301.35 (kWh)
